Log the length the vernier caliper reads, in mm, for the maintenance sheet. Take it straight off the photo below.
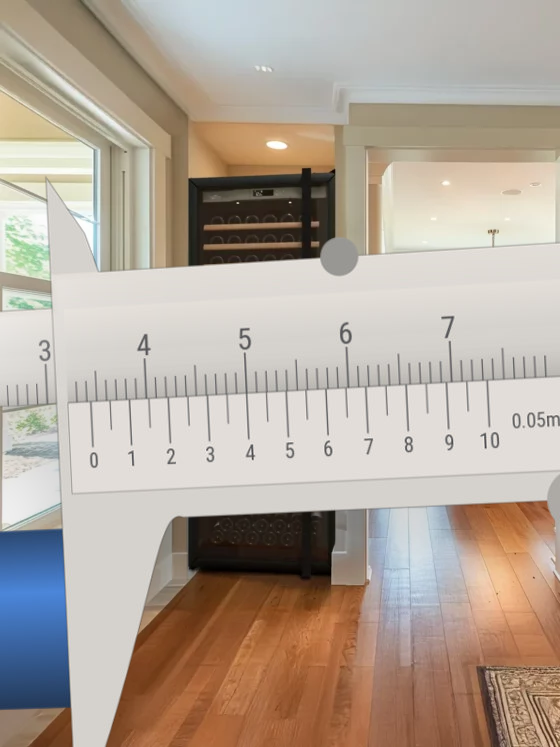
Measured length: 34.4 mm
